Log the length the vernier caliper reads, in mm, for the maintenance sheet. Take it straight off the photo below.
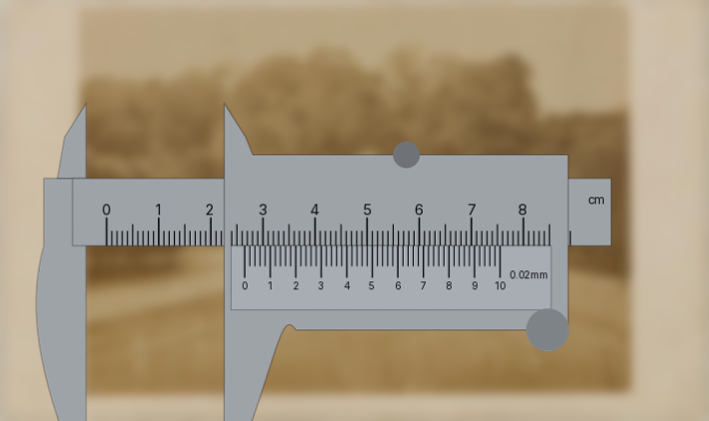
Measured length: 26.5 mm
